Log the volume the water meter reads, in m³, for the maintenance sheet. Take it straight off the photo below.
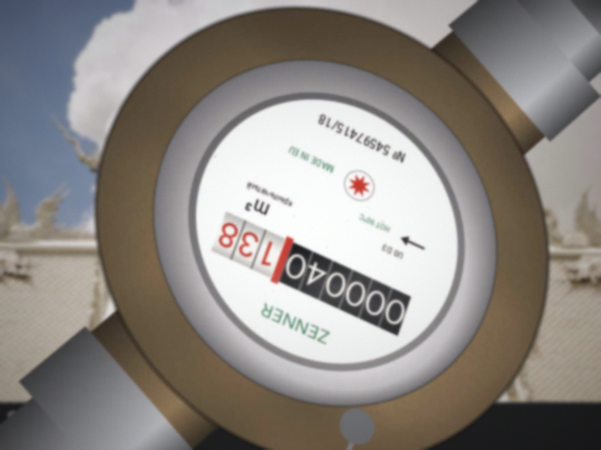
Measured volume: 40.138 m³
